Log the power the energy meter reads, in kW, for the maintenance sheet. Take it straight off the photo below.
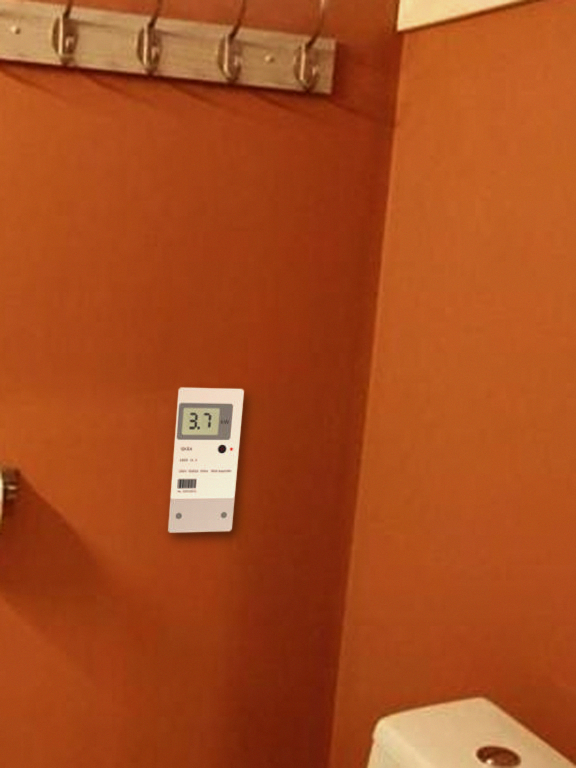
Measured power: 3.7 kW
